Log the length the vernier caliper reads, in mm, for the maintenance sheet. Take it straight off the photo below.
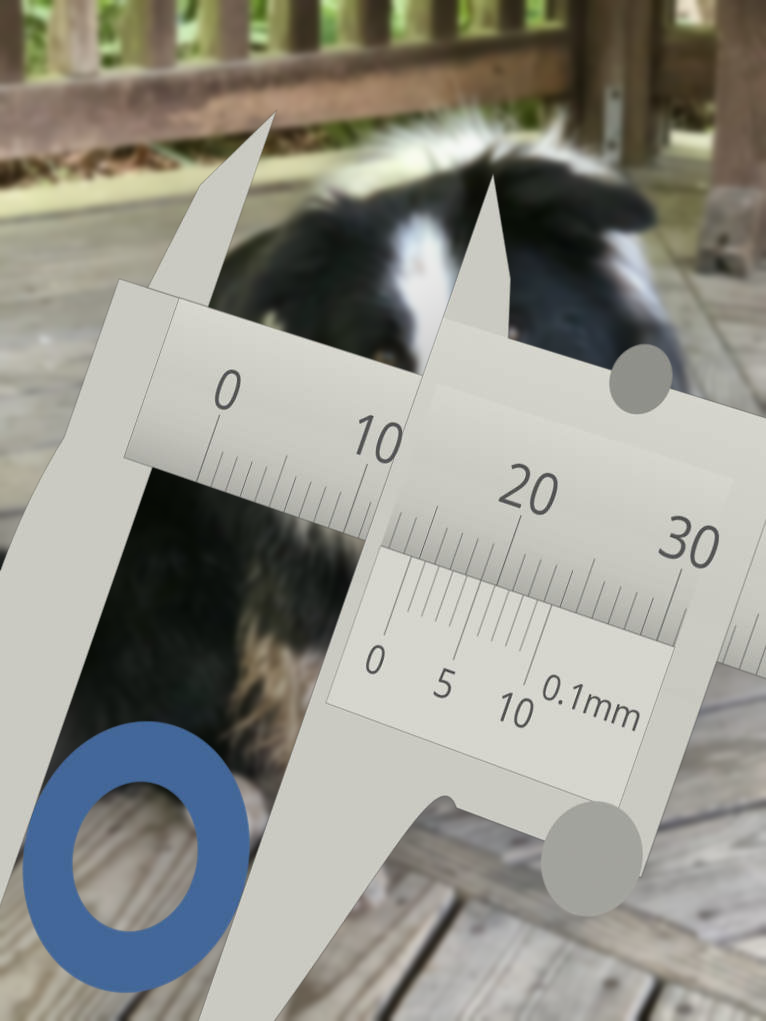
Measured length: 14.5 mm
